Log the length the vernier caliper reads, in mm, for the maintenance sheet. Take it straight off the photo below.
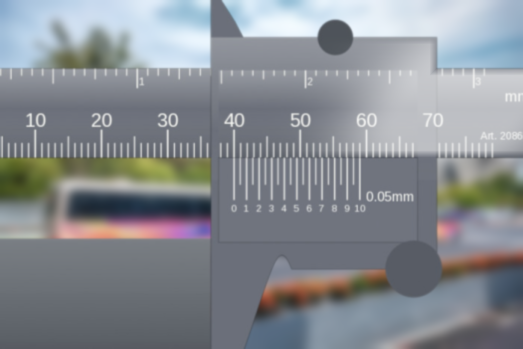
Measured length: 40.0 mm
